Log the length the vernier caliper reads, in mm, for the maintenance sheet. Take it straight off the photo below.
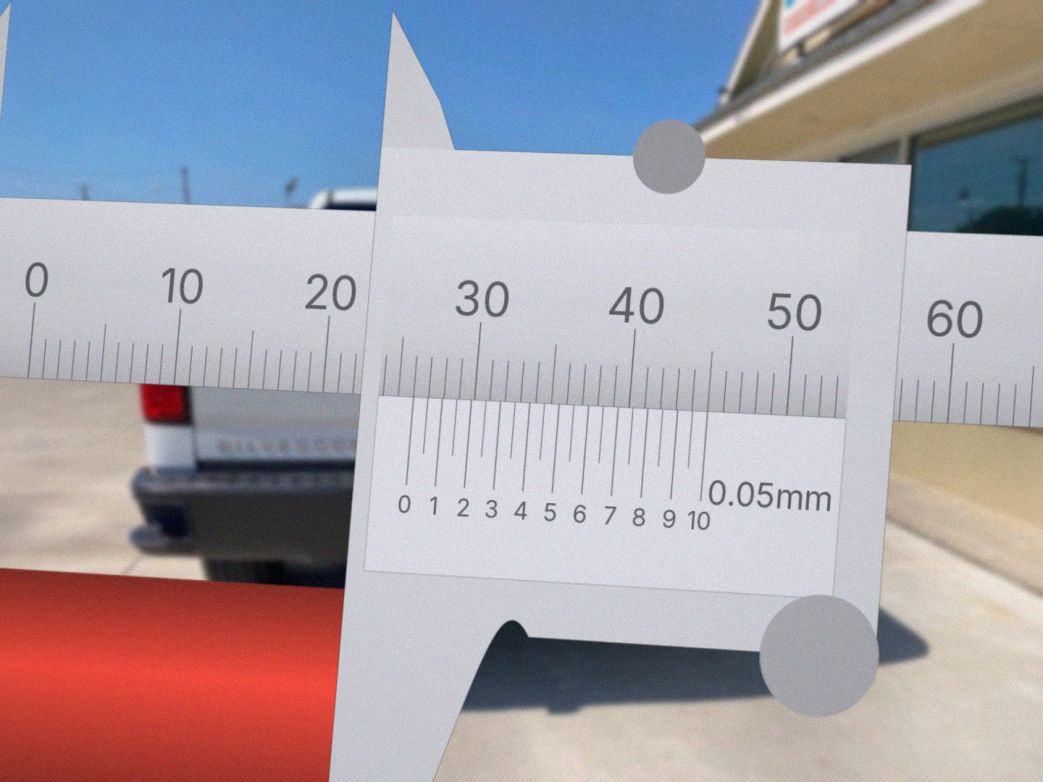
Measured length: 26.0 mm
